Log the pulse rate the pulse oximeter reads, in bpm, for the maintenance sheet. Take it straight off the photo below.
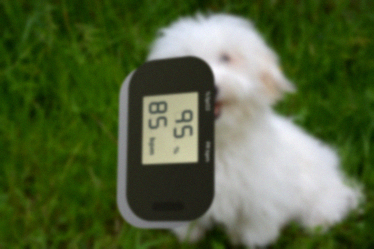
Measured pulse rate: 85 bpm
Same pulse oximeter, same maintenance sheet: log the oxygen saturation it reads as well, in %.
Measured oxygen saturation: 95 %
